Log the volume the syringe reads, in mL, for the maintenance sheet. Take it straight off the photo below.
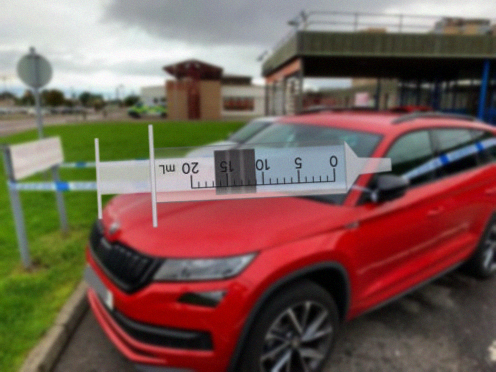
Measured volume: 11 mL
